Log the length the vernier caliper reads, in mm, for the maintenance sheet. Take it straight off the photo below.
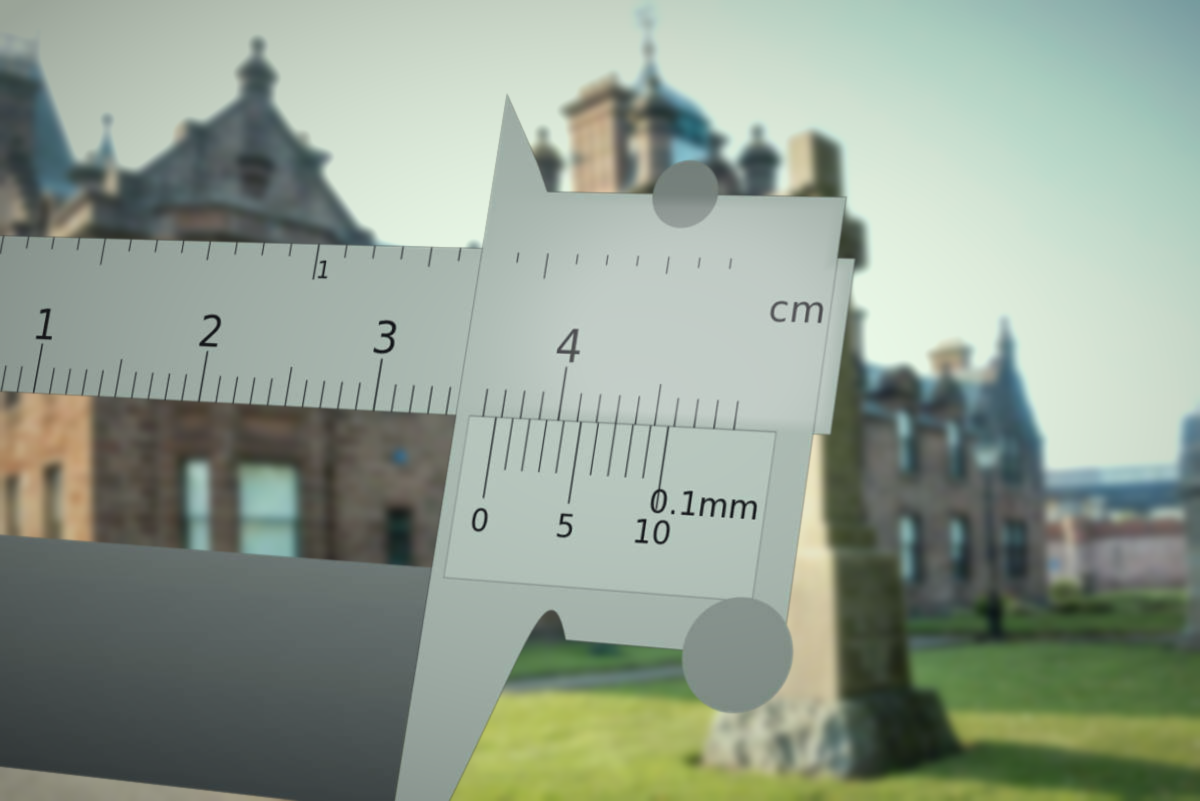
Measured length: 36.7 mm
